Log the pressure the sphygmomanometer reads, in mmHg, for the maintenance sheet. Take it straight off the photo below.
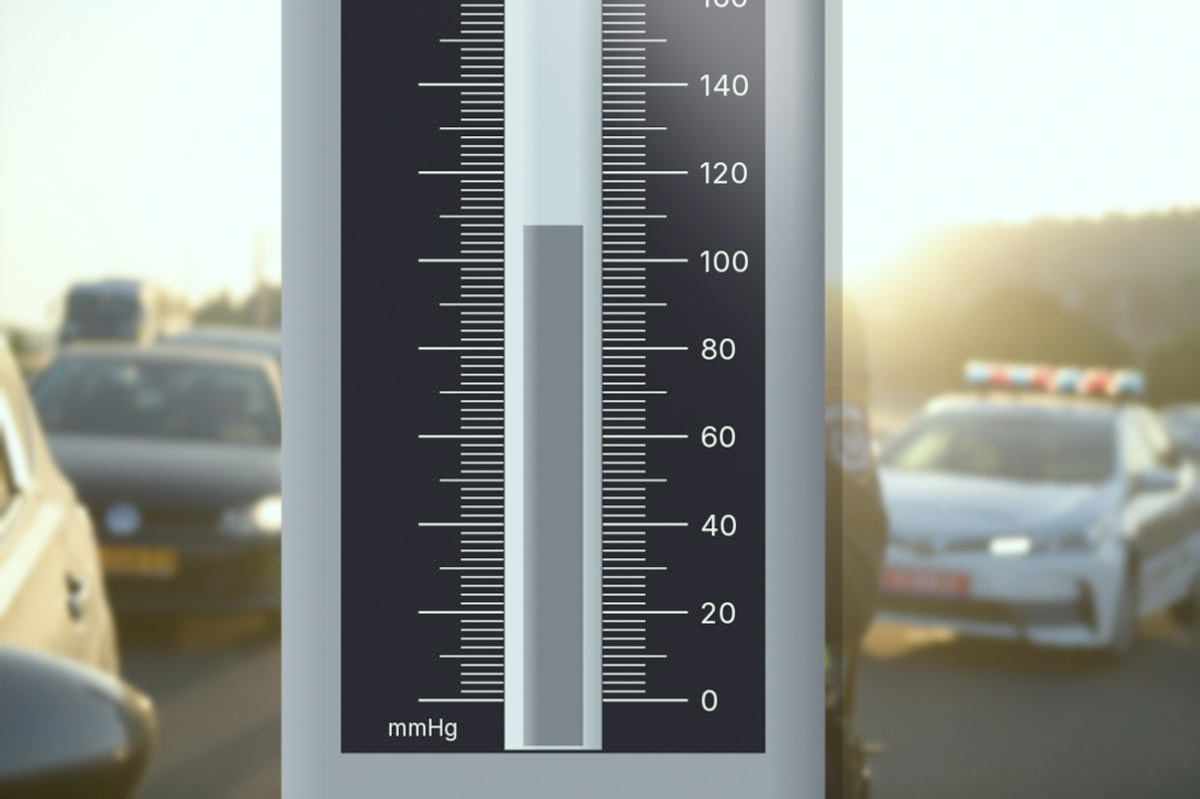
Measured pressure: 108 mmHg
